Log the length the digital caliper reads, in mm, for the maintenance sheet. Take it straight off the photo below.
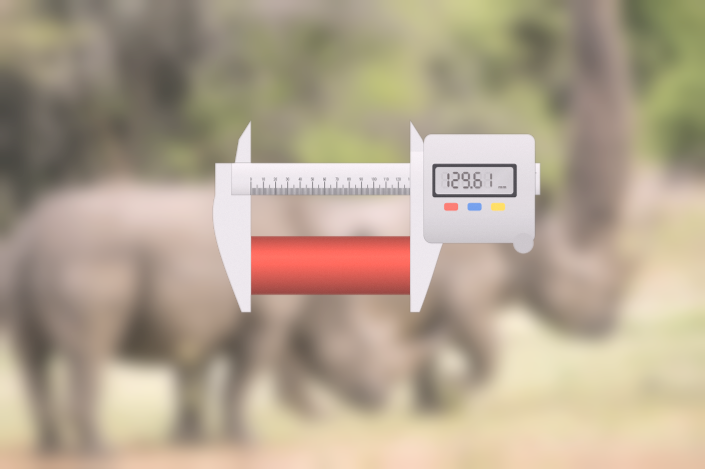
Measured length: 129.61 mm
